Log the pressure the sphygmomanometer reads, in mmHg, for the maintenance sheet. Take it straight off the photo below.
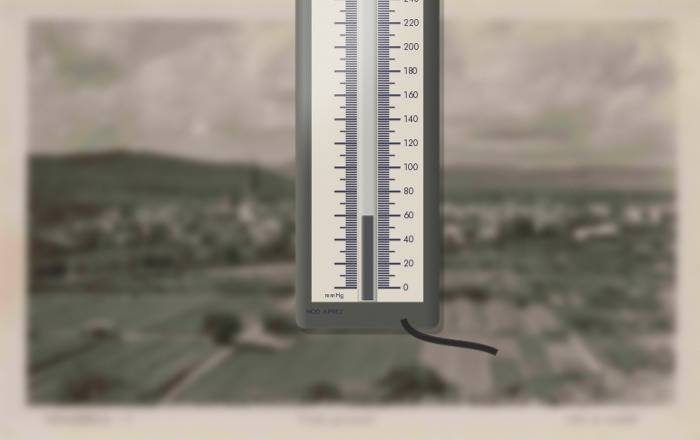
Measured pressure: 60 mmHg
